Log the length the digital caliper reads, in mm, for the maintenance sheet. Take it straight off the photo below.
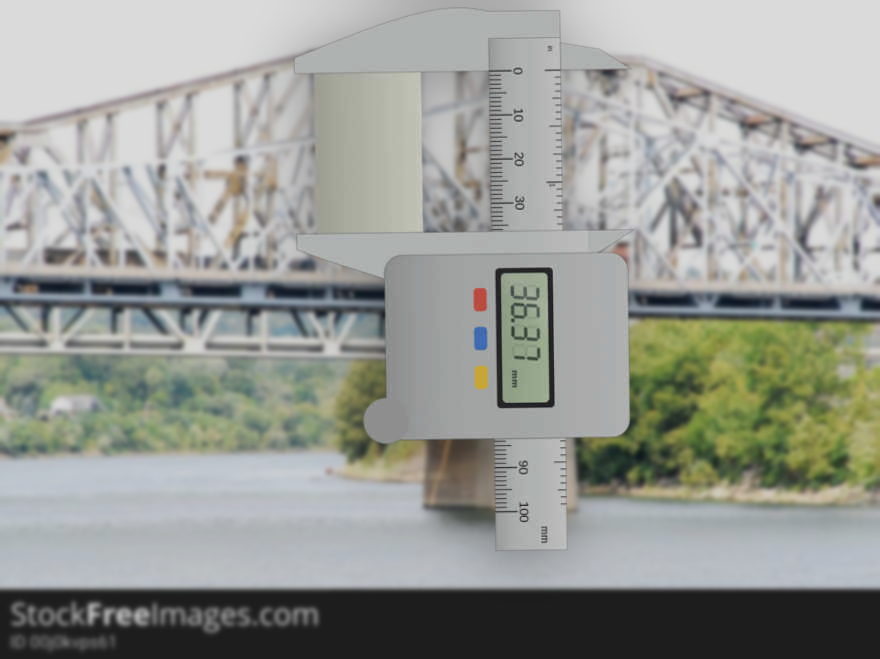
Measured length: 36.37 mm
